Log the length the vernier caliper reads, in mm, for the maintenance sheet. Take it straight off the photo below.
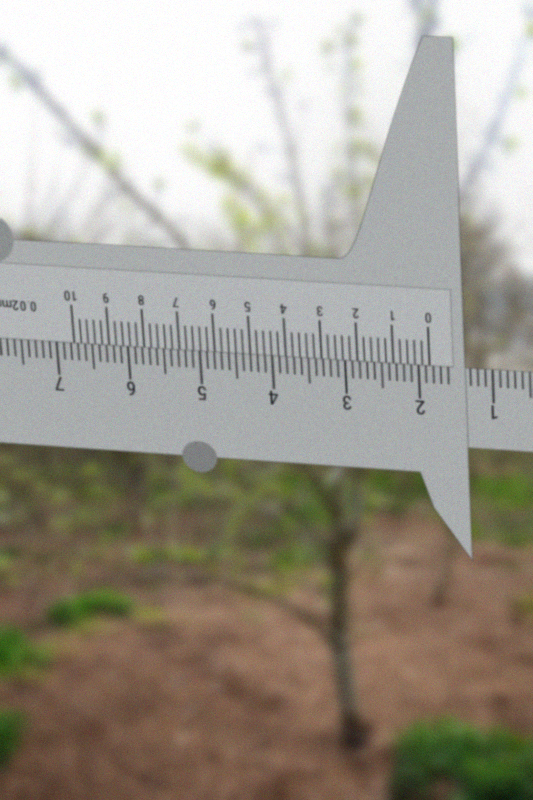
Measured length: 18.5 mm
